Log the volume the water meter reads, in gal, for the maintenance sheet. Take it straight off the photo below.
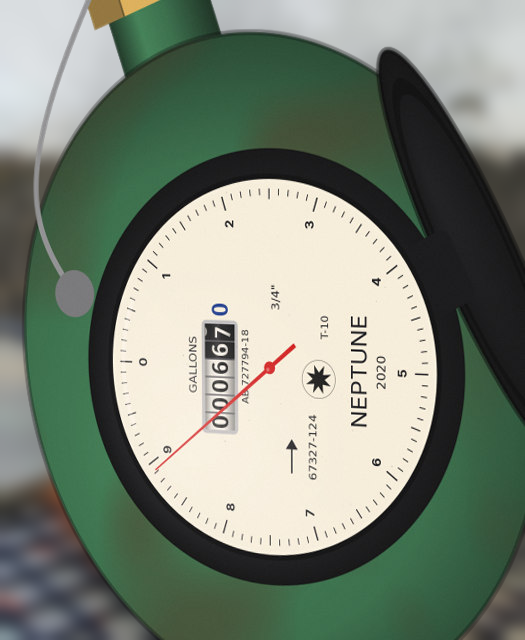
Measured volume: 6668.9 gal
